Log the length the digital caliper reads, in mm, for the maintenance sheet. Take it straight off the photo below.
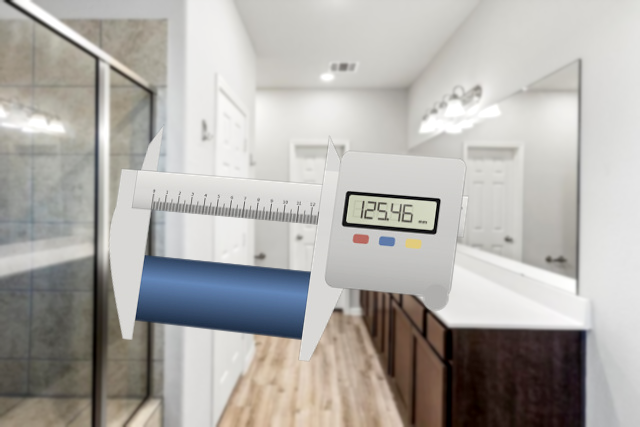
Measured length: 125.46 mm
